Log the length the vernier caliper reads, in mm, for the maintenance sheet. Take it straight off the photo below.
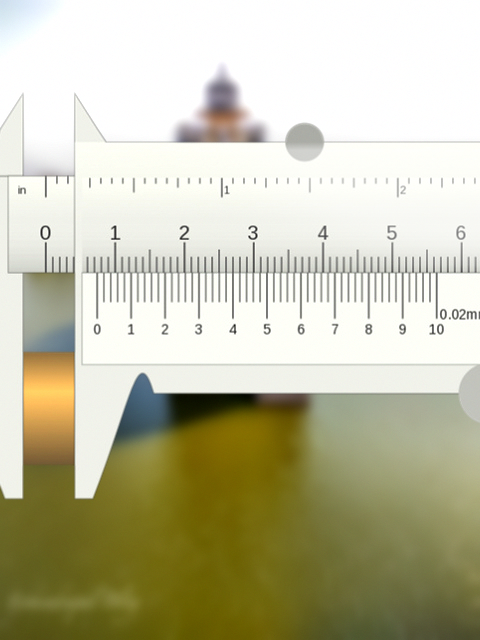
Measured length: 7.4 mm
